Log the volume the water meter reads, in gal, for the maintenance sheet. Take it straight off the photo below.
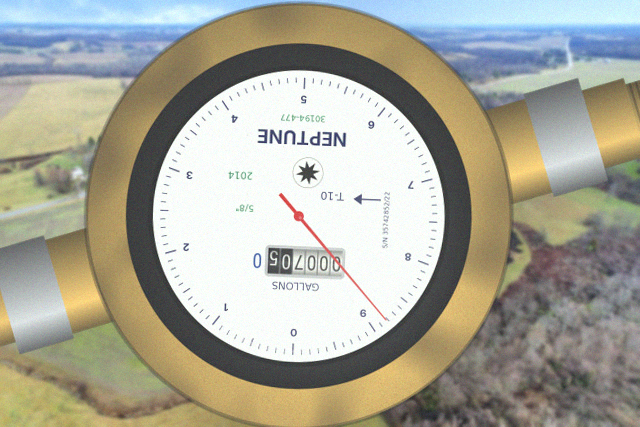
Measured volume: 7048.8 gal
